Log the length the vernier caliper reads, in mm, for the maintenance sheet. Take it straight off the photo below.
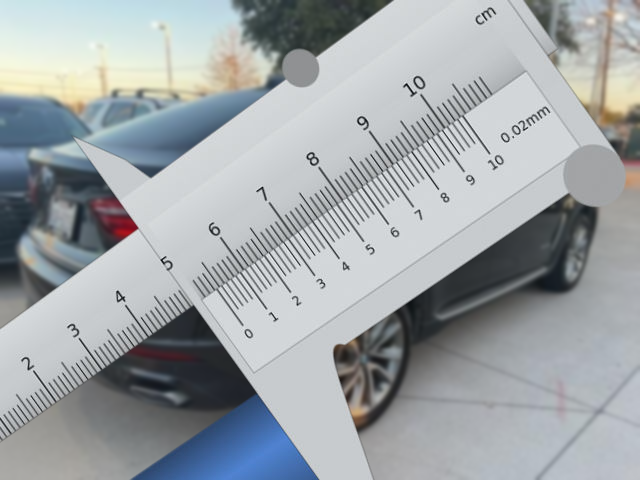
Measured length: 54.4 mm
